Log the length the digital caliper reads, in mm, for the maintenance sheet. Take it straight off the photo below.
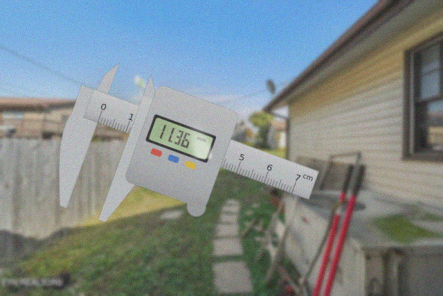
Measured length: 11.36 mm
